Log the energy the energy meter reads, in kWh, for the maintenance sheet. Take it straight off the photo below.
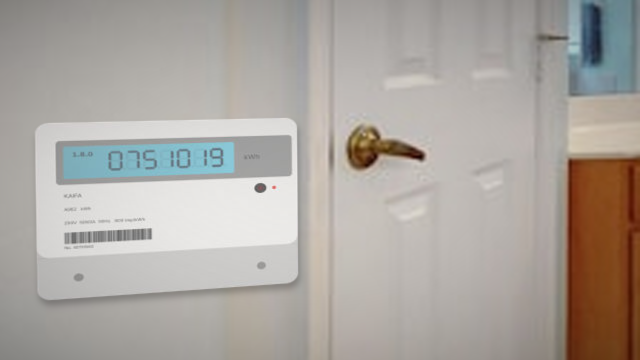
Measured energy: 751019 kWh
